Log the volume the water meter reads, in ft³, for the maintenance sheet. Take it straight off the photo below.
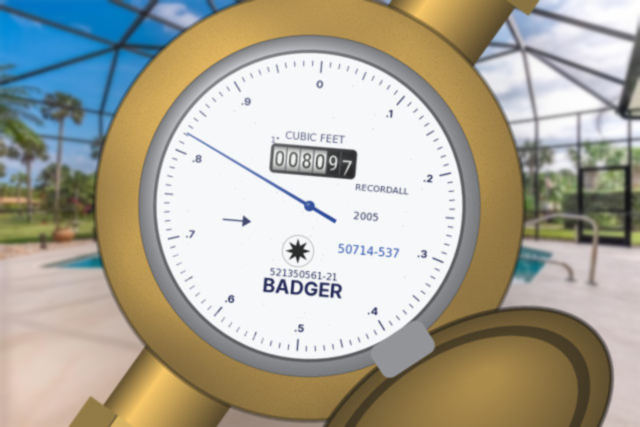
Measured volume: 8096.82 ft³
